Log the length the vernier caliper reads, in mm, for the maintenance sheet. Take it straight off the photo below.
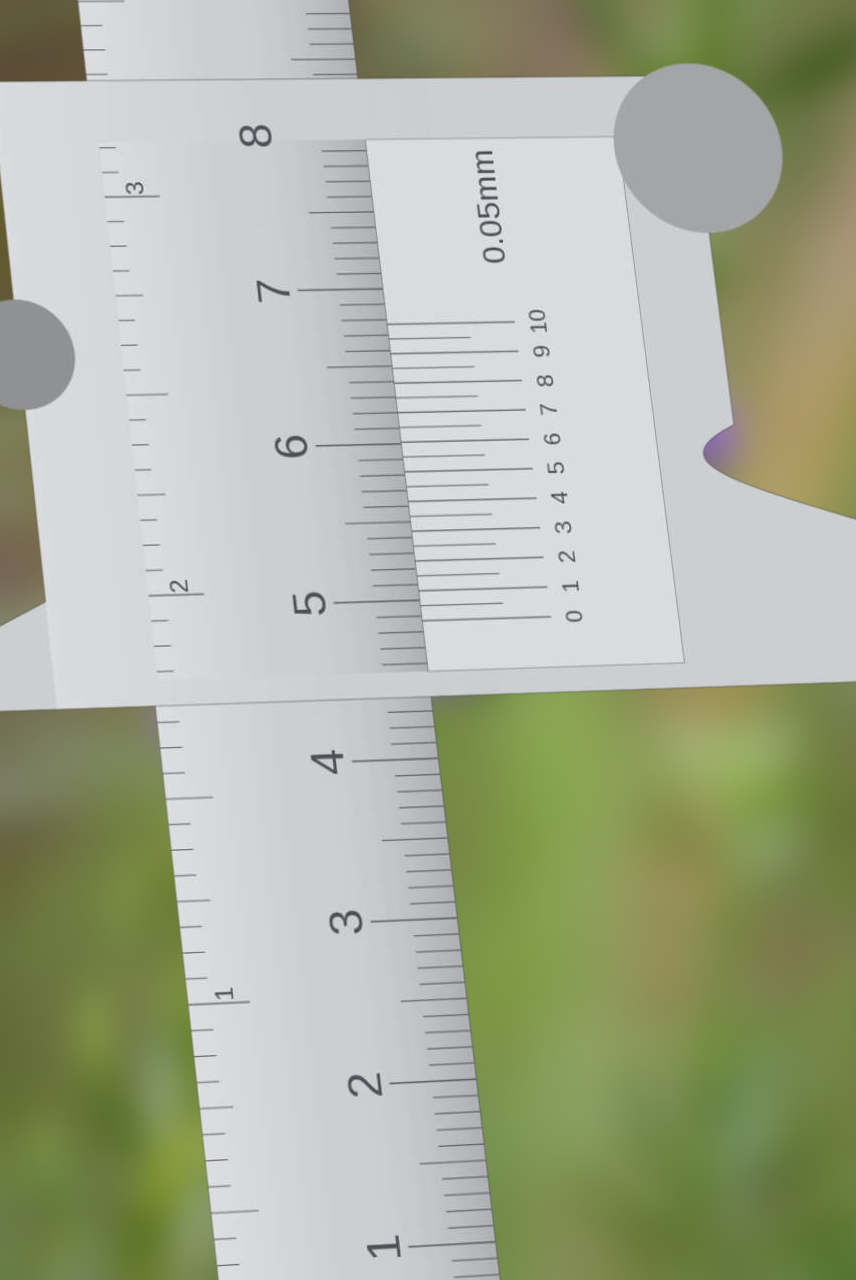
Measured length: 48.7 mm
